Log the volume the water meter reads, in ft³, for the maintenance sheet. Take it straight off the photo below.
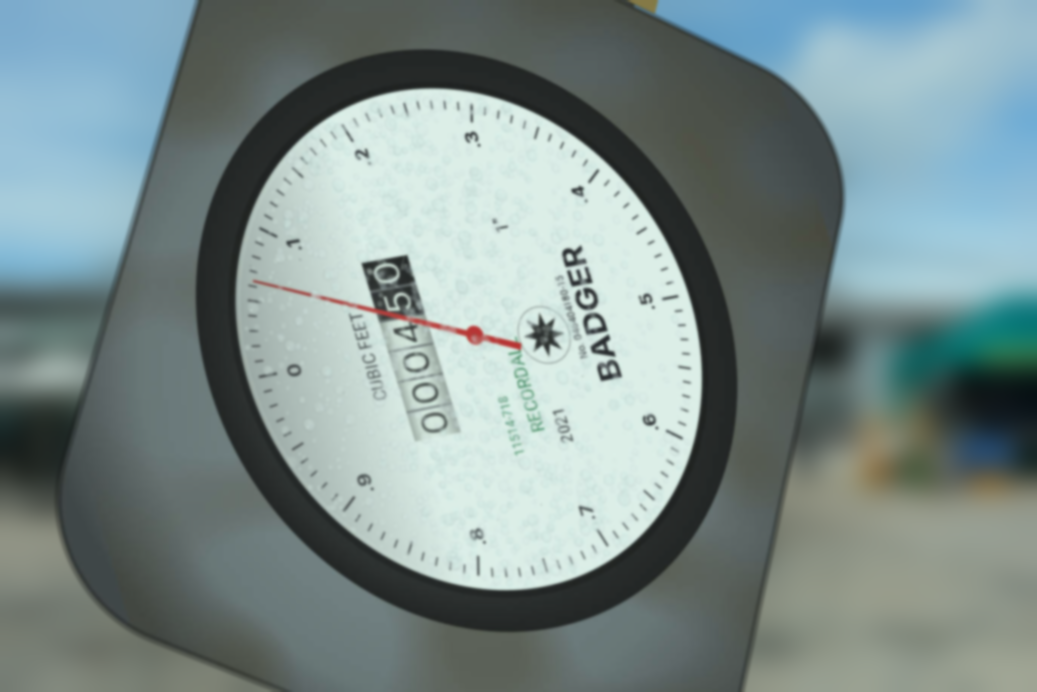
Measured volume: 450.06 ft³
